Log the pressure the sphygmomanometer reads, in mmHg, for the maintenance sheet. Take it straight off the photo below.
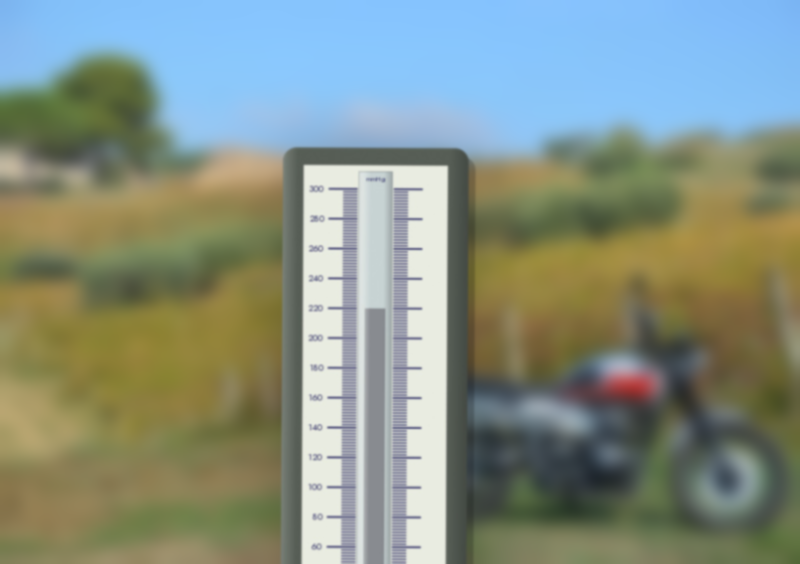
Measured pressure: 220 mmHg
